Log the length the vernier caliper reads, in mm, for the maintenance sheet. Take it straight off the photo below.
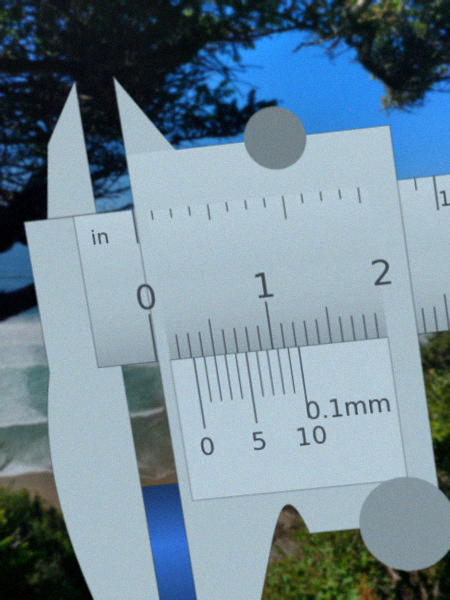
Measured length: 3.2 mm
